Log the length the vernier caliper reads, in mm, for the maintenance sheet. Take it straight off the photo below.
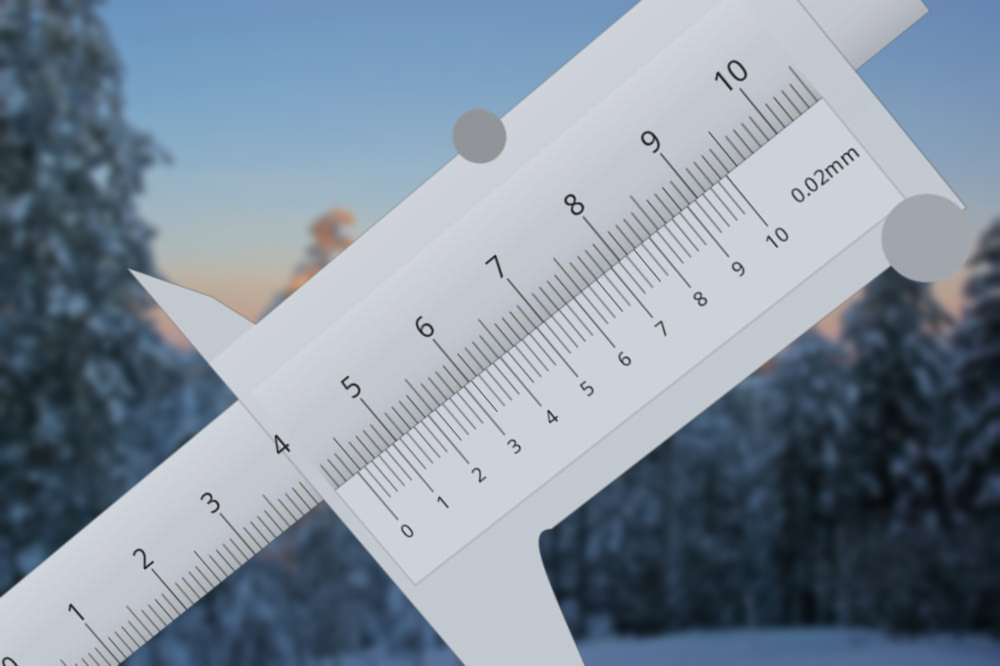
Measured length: 44.6 mm
